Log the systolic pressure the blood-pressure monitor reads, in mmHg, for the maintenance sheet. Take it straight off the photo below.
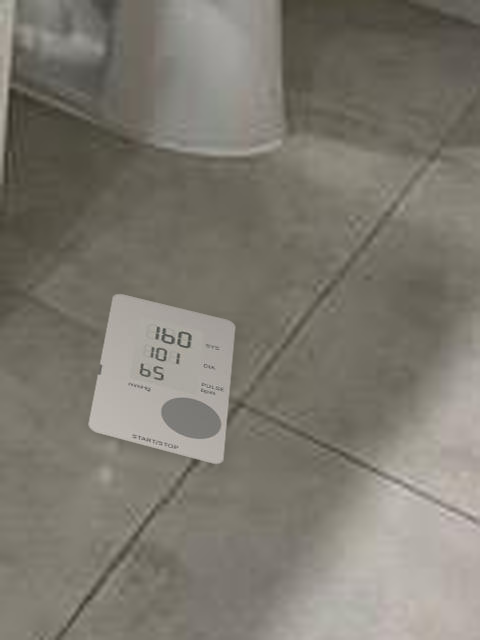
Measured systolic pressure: 160 mmHg
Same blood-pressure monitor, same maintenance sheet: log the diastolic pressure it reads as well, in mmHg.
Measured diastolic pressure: 101 mmHg
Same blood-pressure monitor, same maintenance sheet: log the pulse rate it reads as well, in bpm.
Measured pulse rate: 65 bpm
